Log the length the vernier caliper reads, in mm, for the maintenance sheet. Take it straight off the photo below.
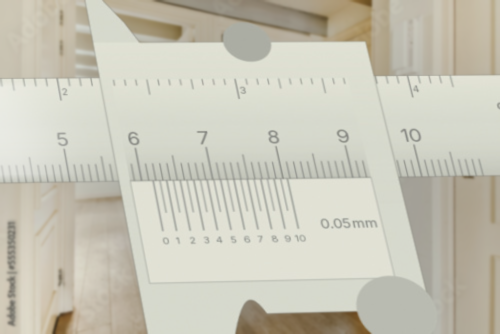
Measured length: 61.6 mm
